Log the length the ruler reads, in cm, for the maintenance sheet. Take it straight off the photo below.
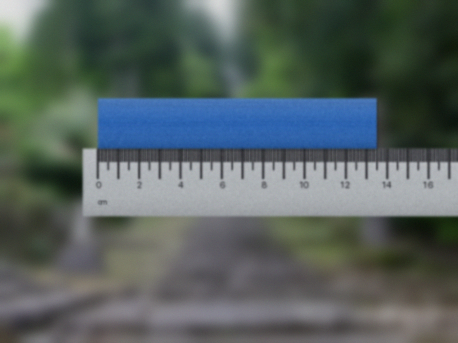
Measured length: 13.5 cm
